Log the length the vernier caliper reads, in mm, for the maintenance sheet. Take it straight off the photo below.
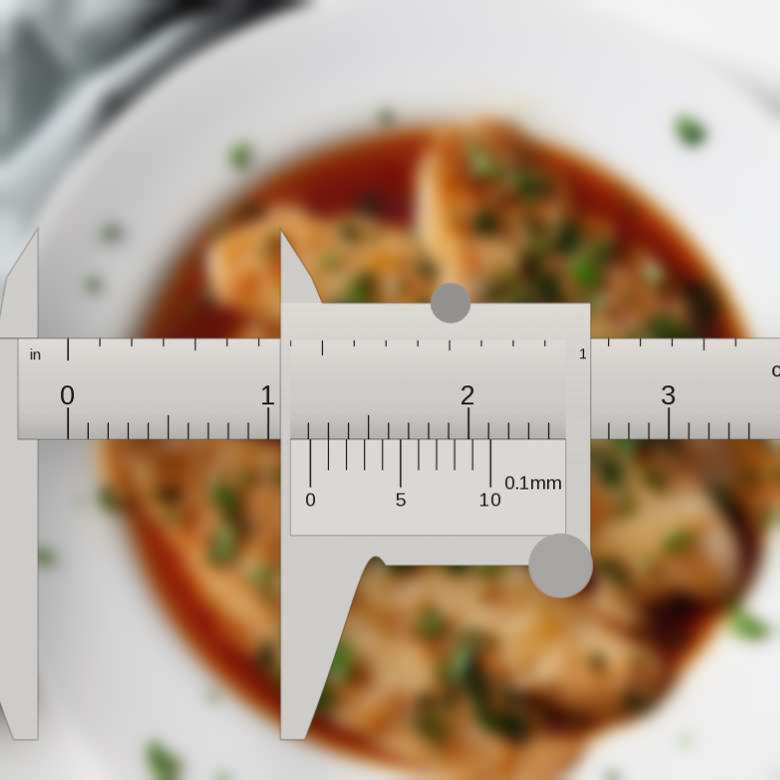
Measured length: 12.1 mm
